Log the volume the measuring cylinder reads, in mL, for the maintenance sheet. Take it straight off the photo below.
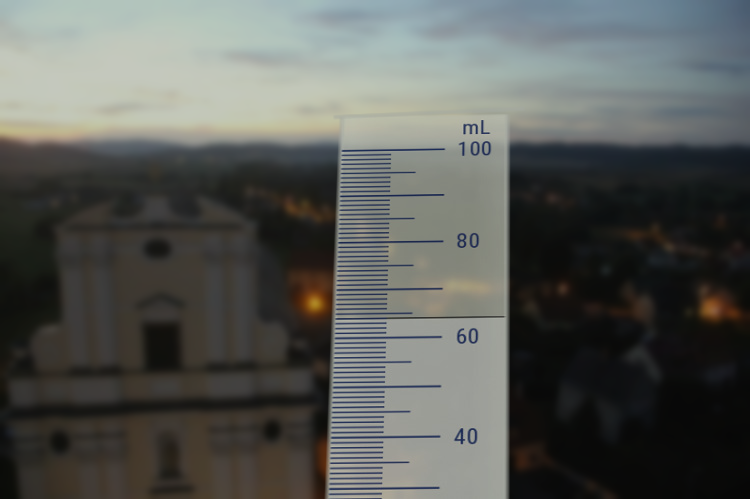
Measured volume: 64 mL
